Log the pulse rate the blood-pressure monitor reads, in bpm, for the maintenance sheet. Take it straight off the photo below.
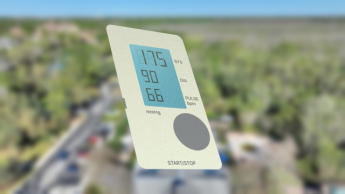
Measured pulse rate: 66 bpm
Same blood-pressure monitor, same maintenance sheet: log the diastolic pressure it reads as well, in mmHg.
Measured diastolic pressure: 90 mmHg
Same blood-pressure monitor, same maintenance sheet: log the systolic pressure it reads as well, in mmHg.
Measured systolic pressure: 175 mmHg
